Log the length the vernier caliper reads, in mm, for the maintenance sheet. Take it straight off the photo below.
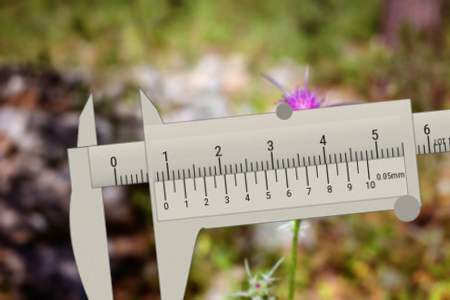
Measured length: 9.0 mm
